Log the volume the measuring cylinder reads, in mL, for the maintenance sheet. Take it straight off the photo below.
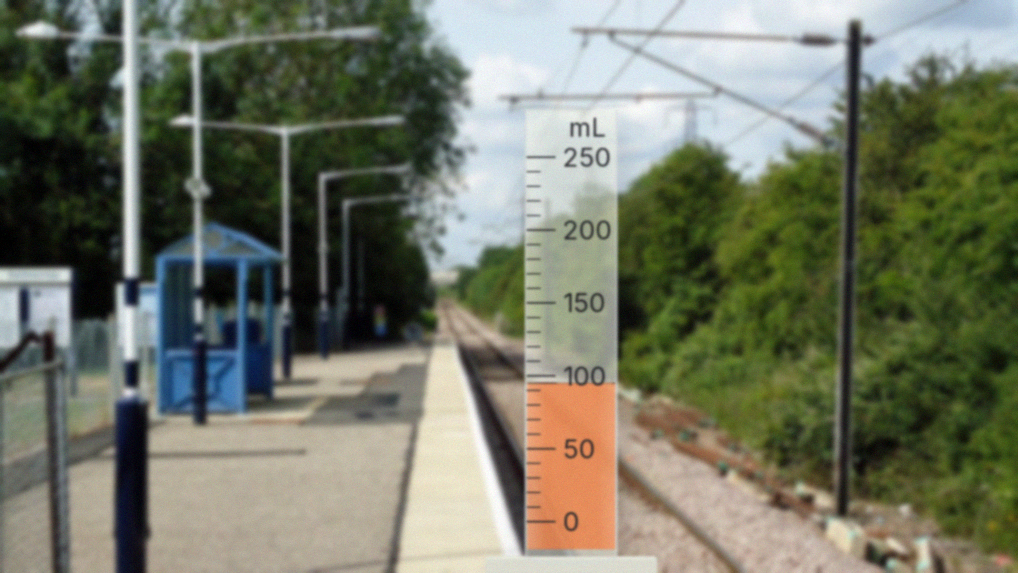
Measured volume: 95 mL
